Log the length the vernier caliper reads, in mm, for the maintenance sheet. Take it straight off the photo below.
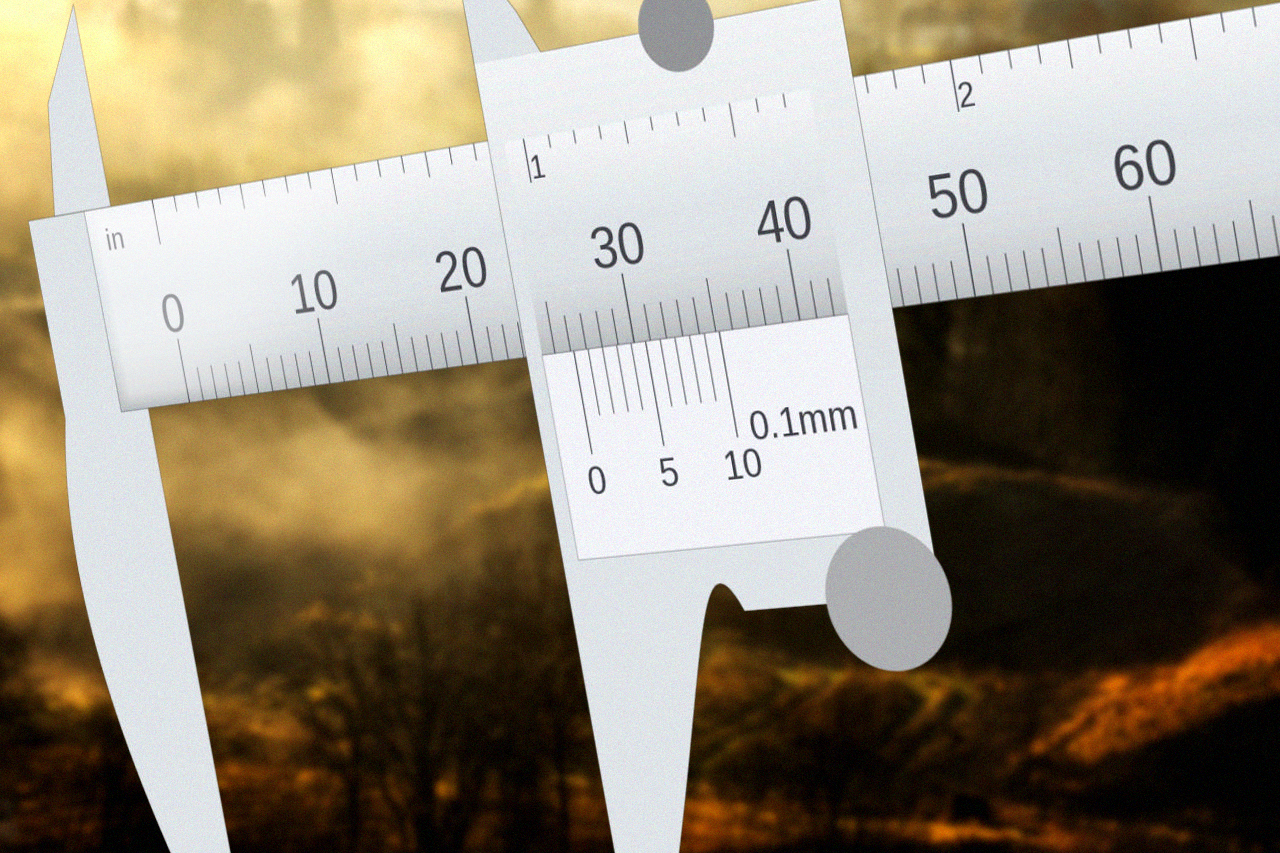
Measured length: 26.2 mm
